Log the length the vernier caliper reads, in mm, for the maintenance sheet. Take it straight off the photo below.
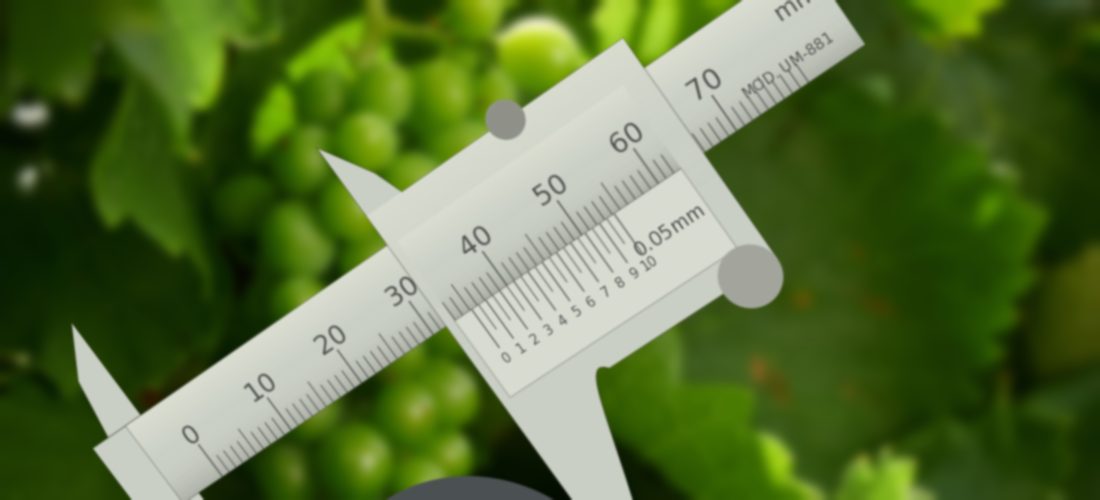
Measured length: 35.2 mm
